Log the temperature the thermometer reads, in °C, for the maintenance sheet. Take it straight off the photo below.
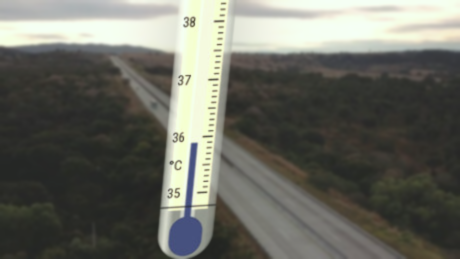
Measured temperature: 35.9 °C
